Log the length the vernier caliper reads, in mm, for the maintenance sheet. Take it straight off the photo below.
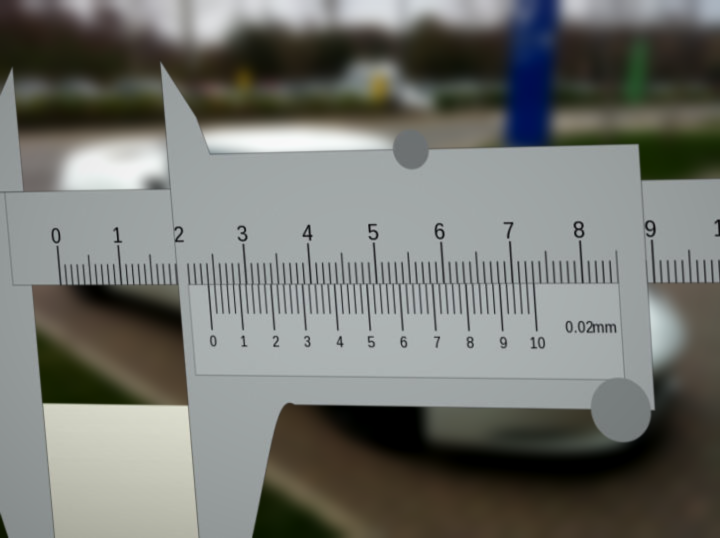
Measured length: 24.0 mm
